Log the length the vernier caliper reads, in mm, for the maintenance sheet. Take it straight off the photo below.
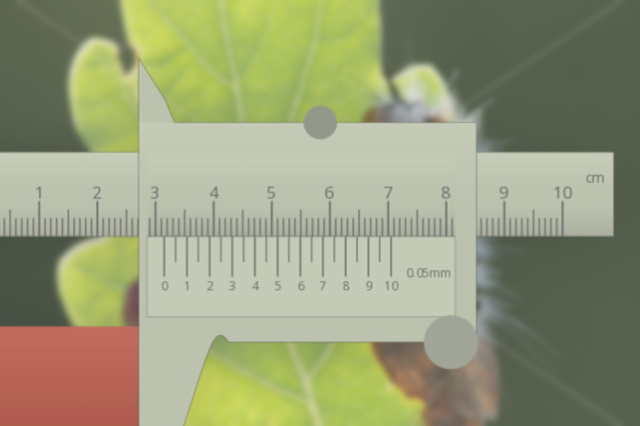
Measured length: 31.5 mm
